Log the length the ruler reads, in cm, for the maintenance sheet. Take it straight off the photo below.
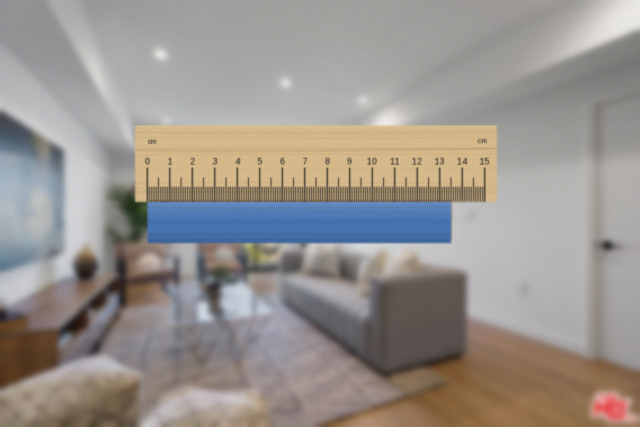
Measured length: 13.5 cm
